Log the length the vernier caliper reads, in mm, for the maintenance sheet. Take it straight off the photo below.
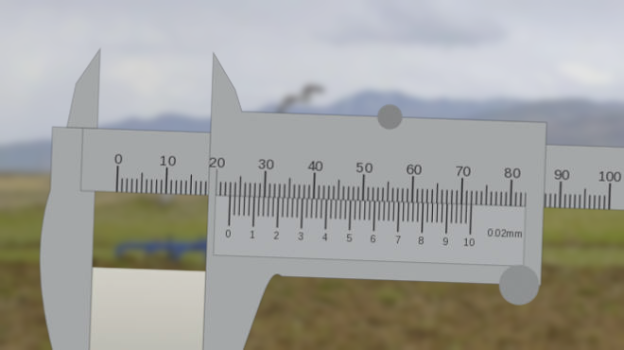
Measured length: 23.0 mm
